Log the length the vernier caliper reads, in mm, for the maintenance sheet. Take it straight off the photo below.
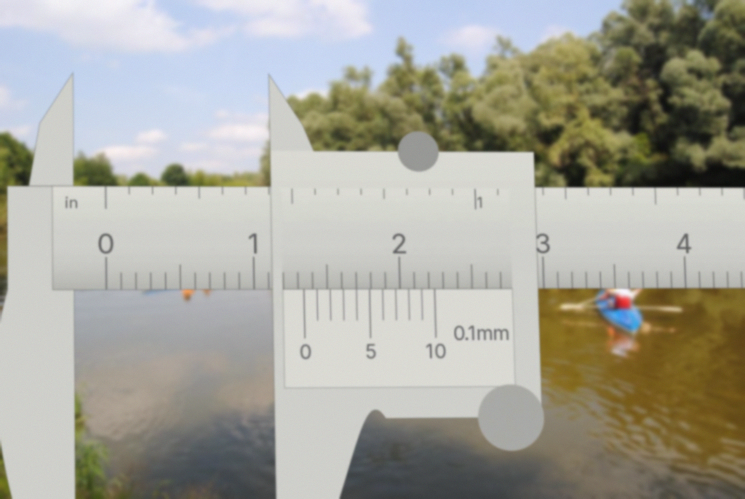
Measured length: 13.4 mm
